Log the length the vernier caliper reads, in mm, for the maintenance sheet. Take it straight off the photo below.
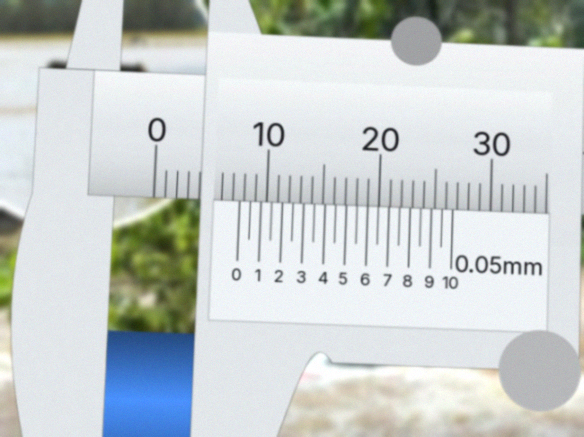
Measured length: 7.6 mm
